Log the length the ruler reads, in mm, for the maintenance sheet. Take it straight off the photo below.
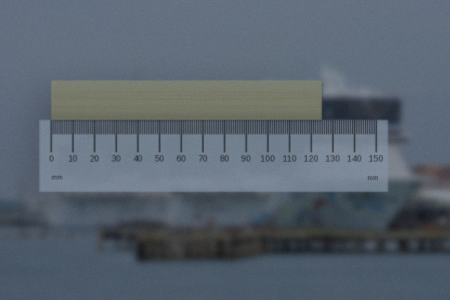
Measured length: 125 mm
